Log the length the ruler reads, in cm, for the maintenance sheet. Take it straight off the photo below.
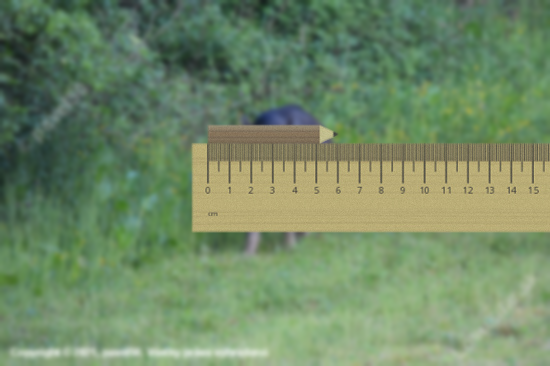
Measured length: 6 cm
